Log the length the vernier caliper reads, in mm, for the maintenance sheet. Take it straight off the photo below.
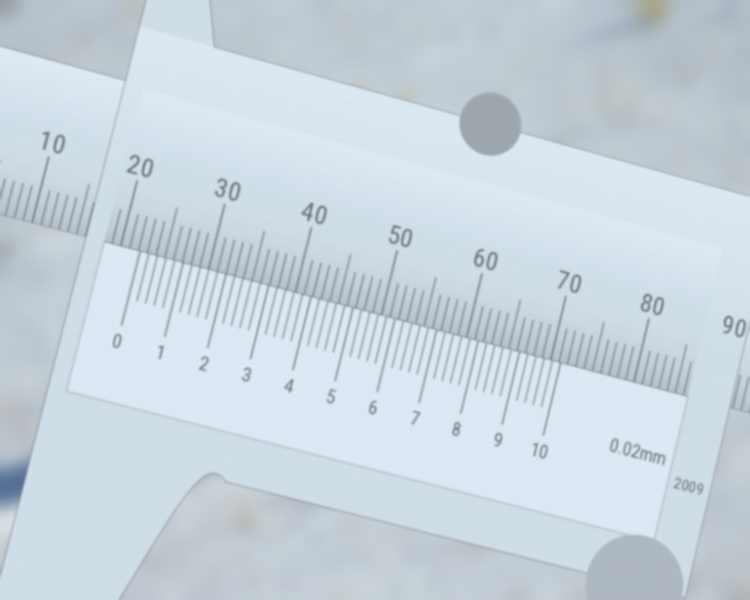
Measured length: 22.2 mm
